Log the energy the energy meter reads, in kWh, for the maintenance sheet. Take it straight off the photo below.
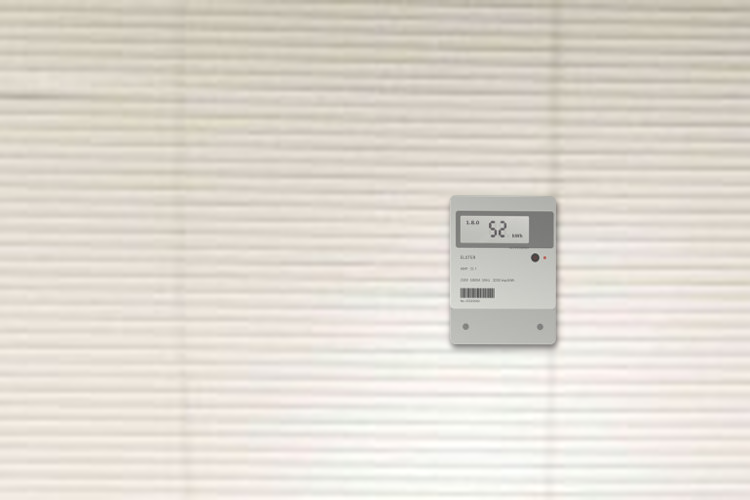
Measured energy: 52 kWh
